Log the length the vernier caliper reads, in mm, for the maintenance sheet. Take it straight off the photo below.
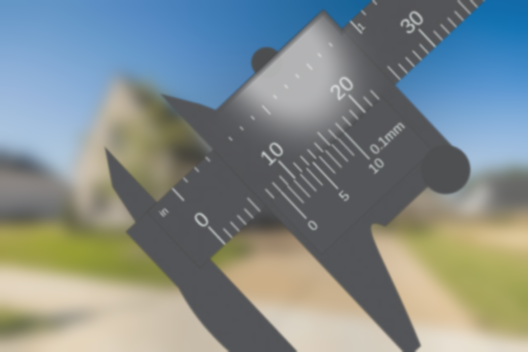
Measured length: 8.0 mm
